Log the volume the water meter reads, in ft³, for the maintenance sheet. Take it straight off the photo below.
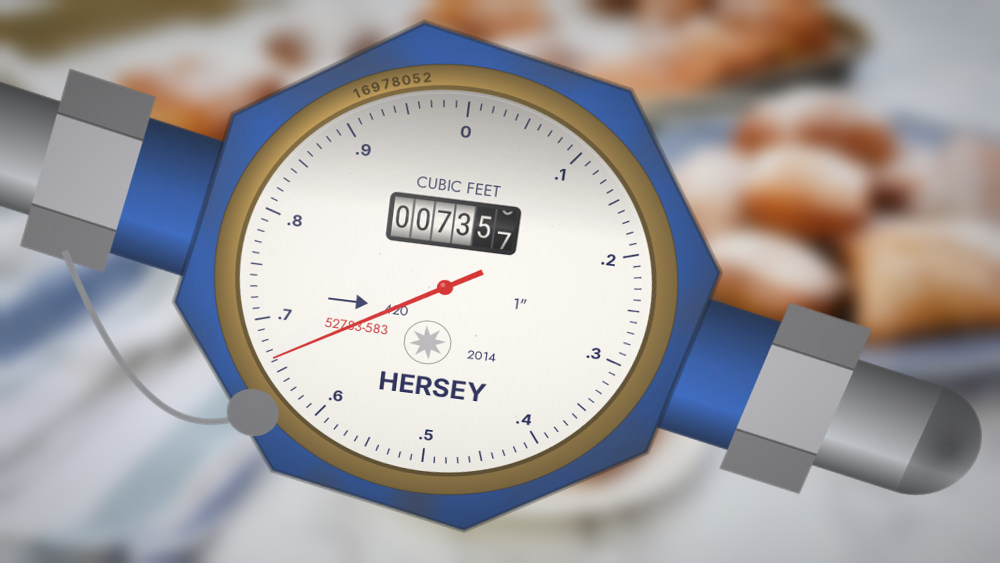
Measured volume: 7356.66 ft³
